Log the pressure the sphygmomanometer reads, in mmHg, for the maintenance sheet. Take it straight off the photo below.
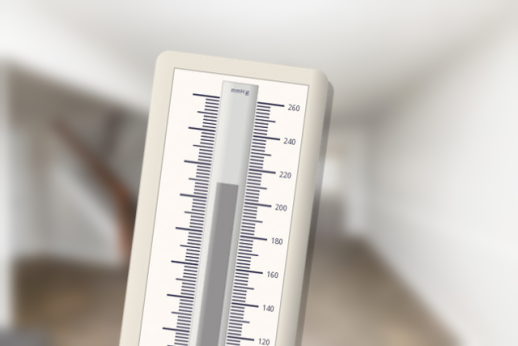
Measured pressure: 210 mmHg
